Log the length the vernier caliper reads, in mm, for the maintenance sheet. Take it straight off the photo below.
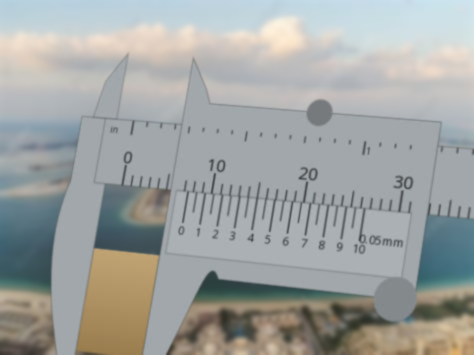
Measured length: 7.4 mm
